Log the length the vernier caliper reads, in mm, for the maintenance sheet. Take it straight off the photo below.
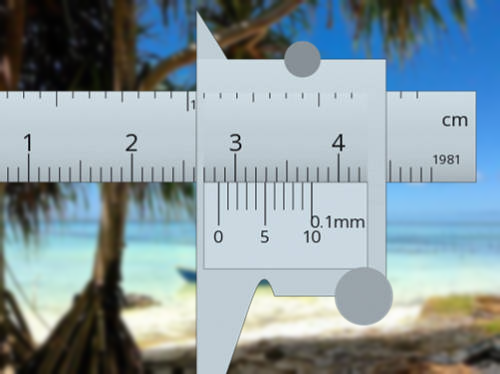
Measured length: 28.4 mm
